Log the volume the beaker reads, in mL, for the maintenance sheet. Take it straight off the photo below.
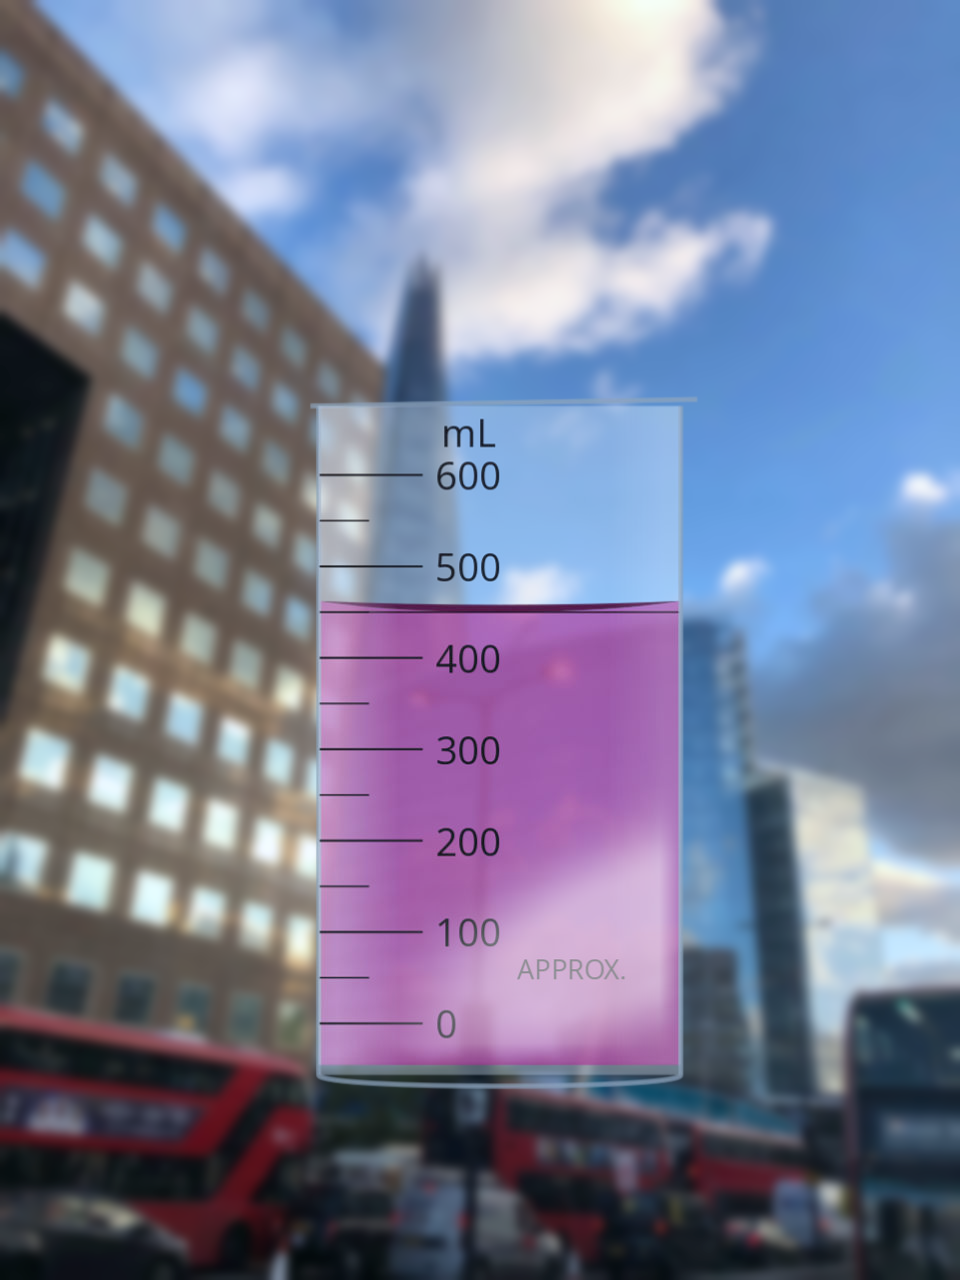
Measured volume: 450 mL
